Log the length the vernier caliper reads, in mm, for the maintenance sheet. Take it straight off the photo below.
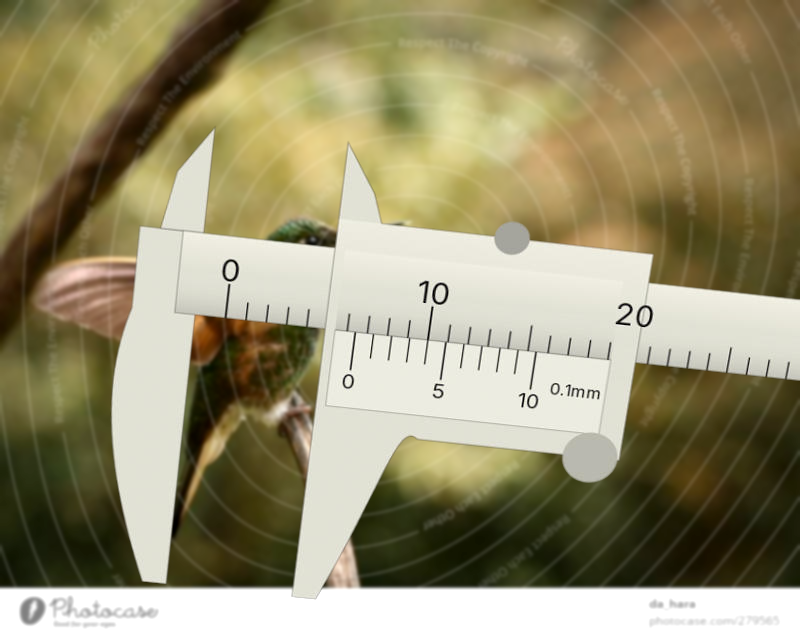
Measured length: 6.4 mm
